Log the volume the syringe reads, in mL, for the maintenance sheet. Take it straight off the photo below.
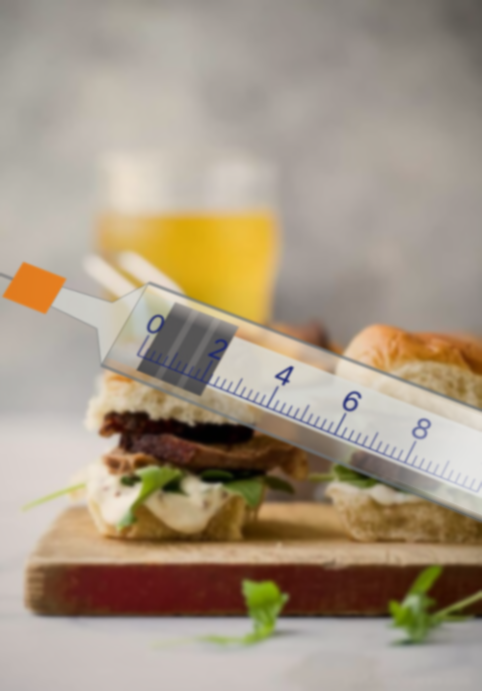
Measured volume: 0.2 mL
